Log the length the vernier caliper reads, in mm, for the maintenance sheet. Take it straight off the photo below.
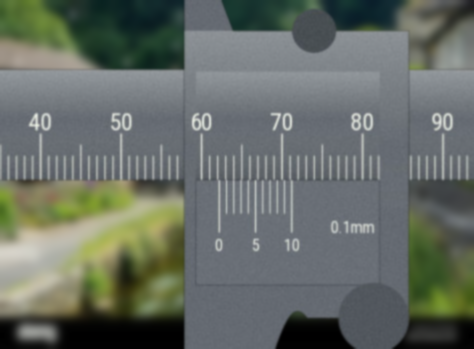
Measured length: 62.2 mm
